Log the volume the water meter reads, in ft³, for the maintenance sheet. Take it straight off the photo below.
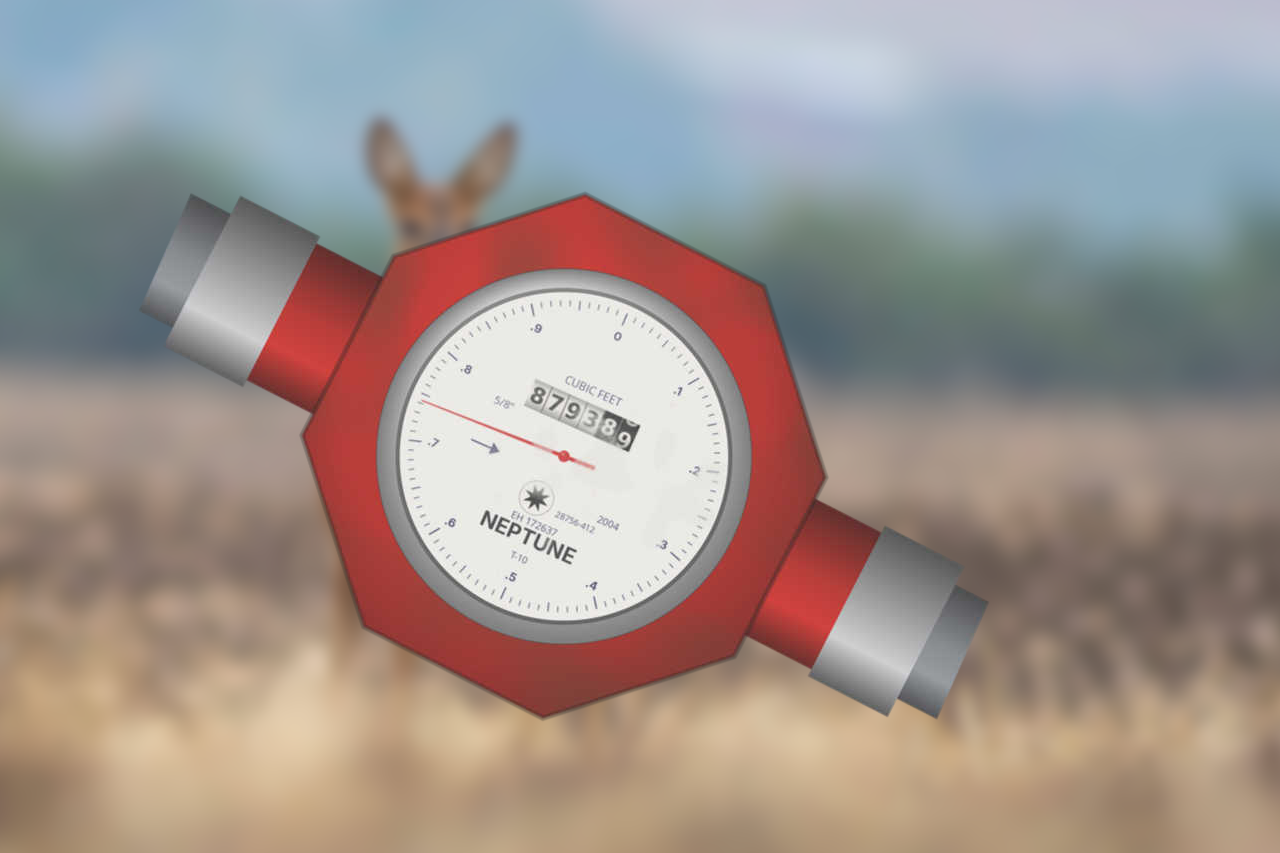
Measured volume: 879388.74 ft³
